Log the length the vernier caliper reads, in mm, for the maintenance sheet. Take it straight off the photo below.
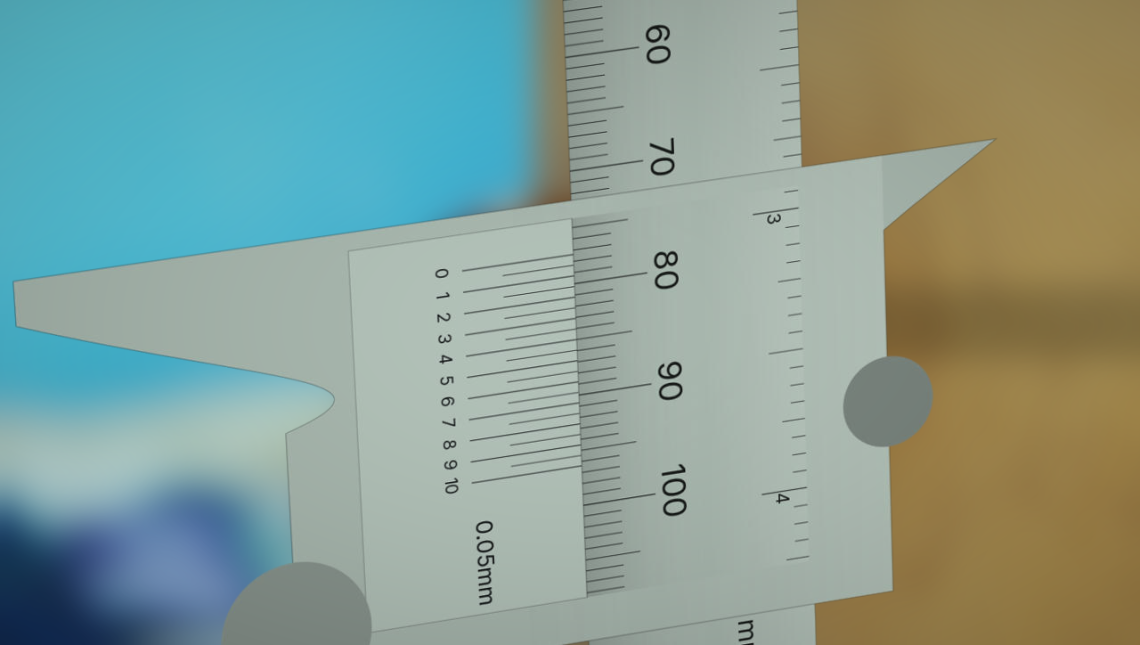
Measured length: 77.4 mm
